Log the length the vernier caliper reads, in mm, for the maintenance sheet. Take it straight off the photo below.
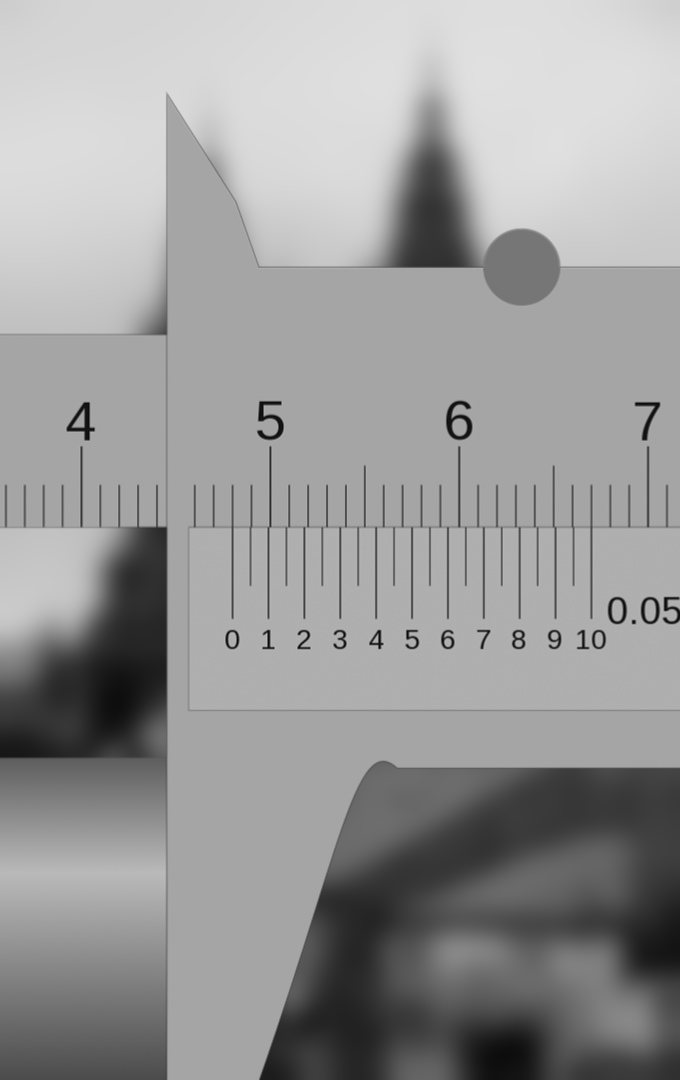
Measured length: 48.0 mm
